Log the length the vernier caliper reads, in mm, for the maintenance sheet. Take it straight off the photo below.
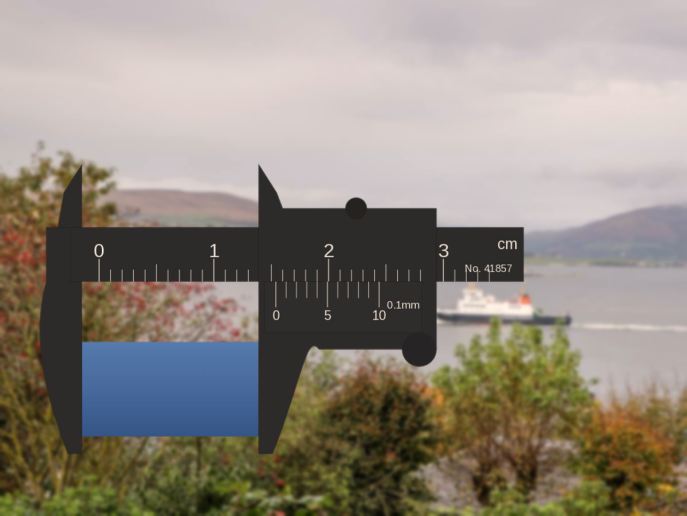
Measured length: 15.4 mm
